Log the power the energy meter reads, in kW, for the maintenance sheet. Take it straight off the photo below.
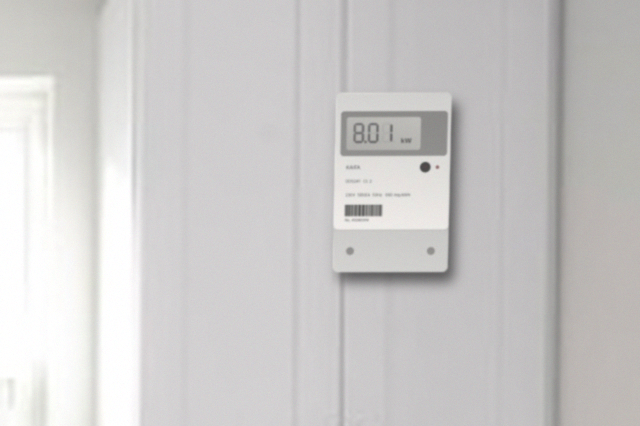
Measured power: 8.01 kW
